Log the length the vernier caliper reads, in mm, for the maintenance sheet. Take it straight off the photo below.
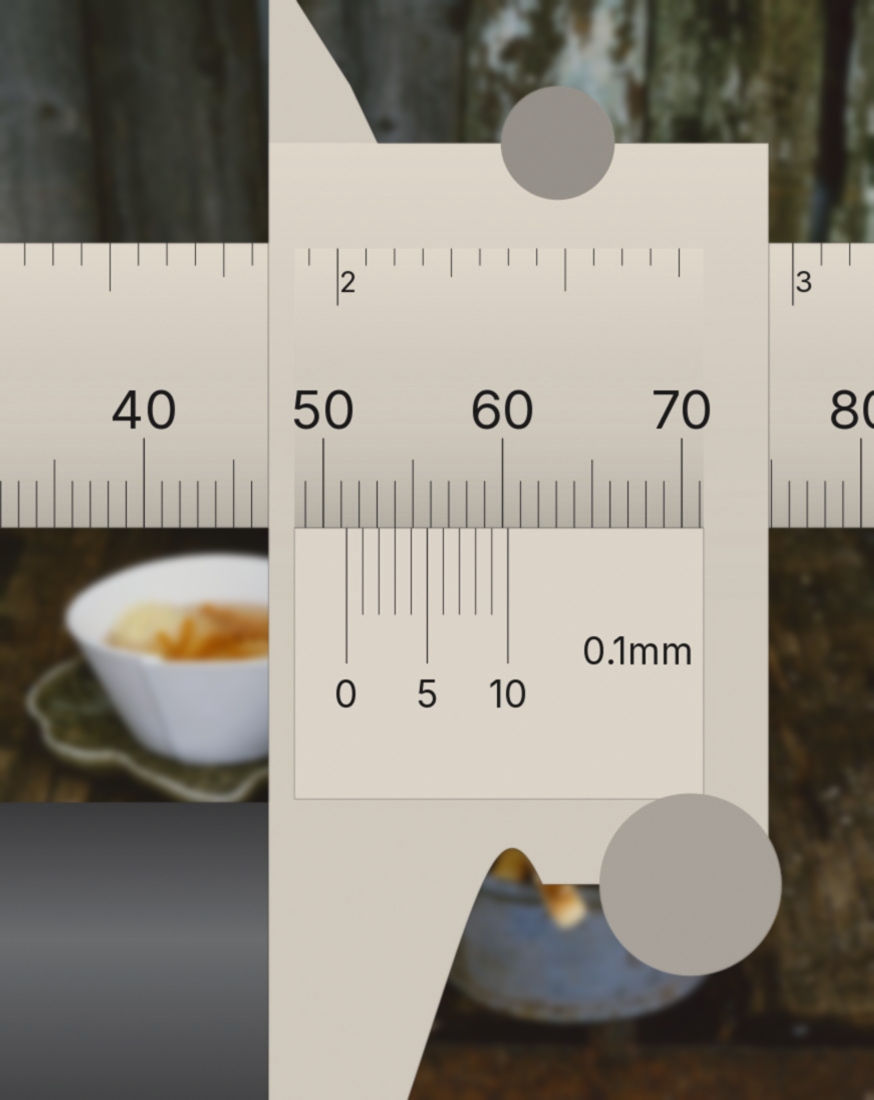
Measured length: 51.3 mm
